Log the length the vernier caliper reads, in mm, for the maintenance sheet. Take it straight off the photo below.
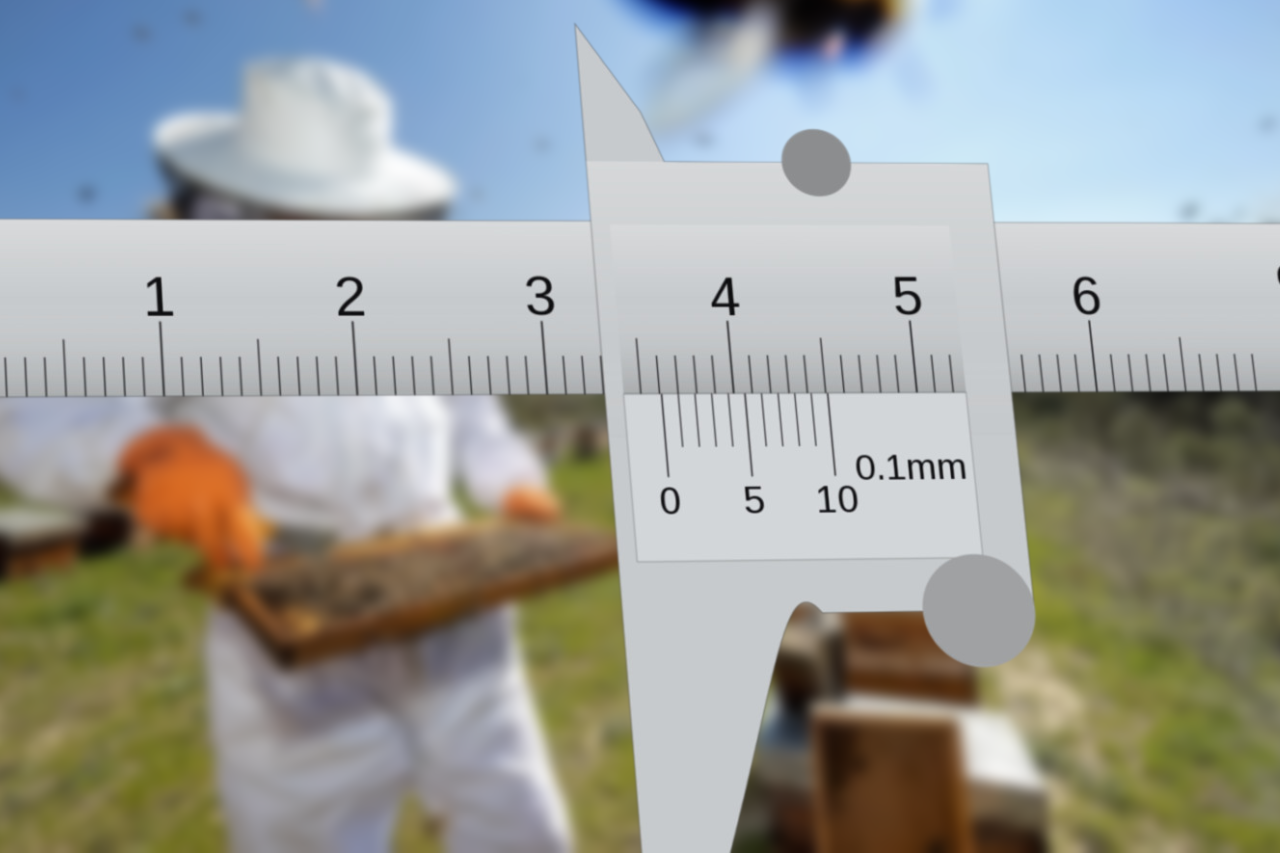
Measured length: 36.1 mm
